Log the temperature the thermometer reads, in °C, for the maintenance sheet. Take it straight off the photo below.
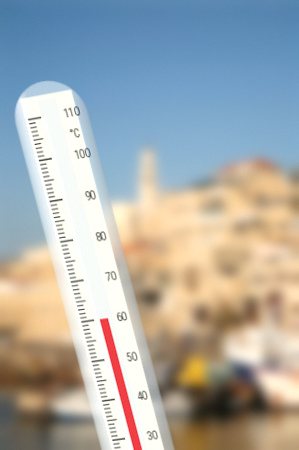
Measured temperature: 60 °C
